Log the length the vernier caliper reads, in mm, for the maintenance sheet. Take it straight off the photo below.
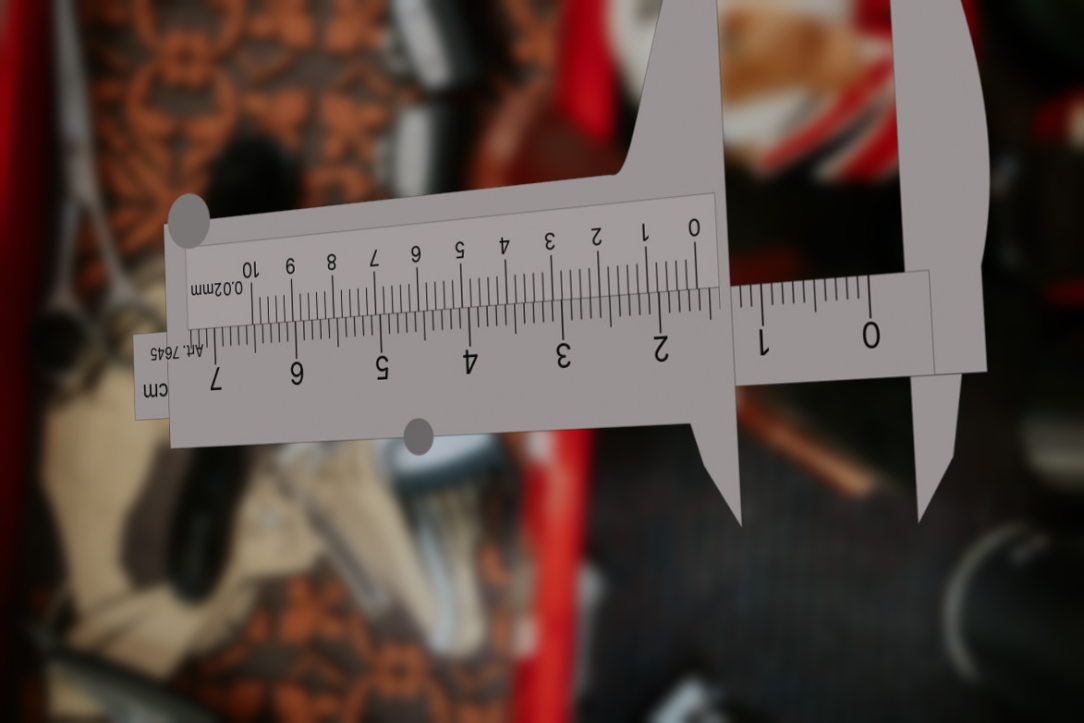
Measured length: 16.2 mm
